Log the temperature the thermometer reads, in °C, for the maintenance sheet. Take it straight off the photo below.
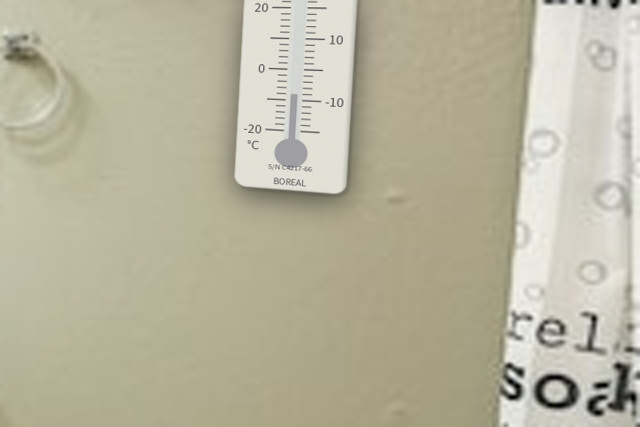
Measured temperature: -8 °C
